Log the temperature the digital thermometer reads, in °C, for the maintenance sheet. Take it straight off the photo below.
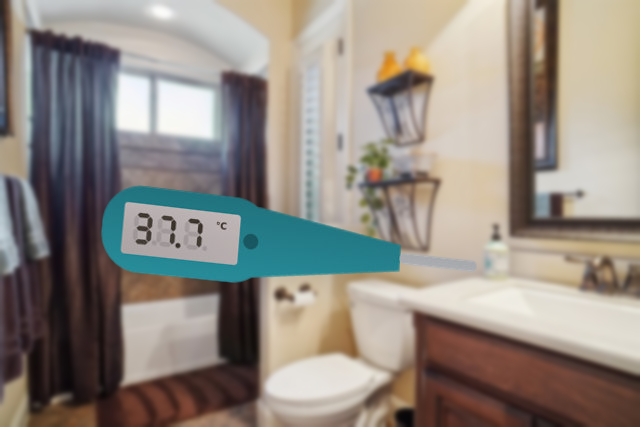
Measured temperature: 37.7 °C
